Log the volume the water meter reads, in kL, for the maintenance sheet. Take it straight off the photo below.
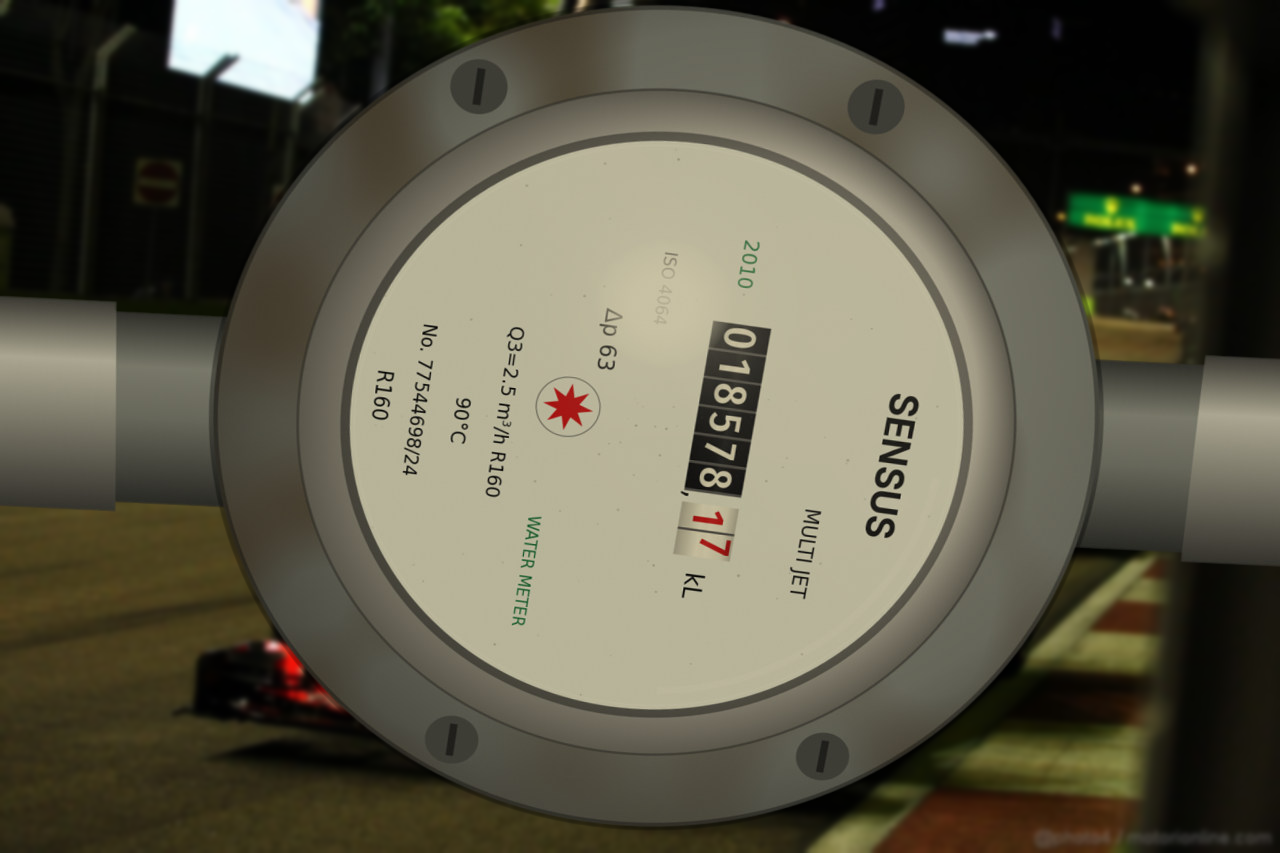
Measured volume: 18578.17 kL
